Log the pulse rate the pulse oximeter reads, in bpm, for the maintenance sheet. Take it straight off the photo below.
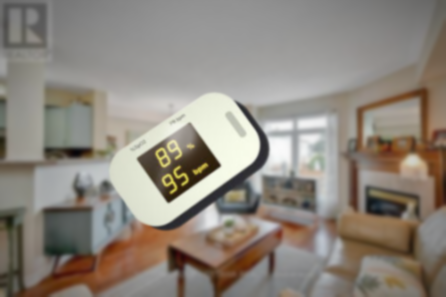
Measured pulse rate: 95 bpm
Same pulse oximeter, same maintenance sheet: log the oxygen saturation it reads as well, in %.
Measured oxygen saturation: 89 %
